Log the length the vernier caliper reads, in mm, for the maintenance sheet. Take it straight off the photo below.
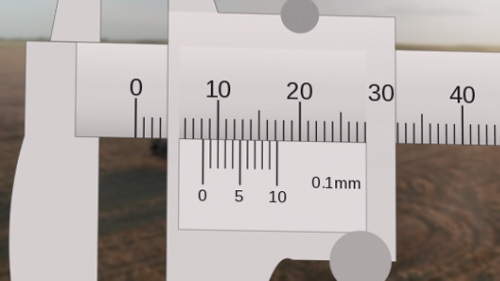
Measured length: 8.2 mm
